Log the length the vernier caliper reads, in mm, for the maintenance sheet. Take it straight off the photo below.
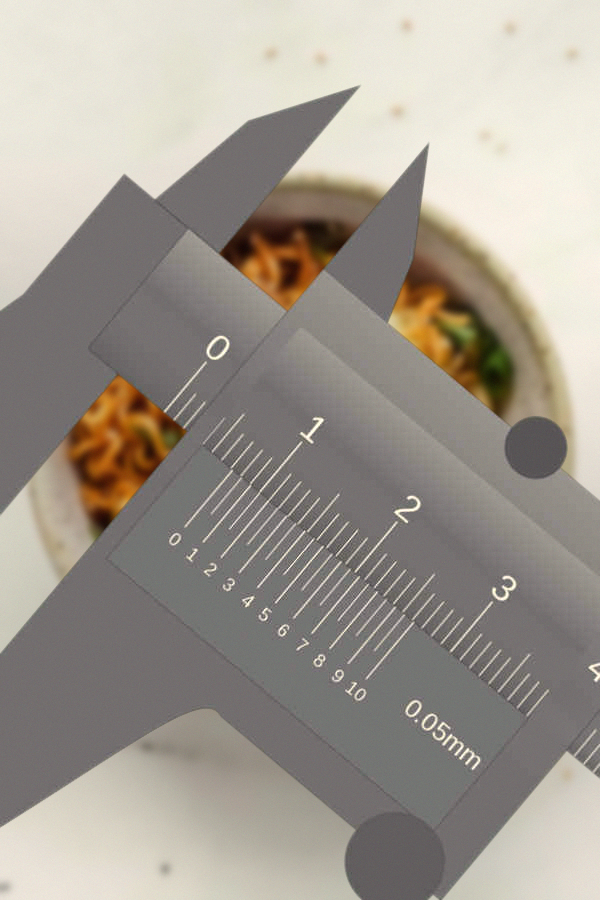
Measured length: 7.2 mm
